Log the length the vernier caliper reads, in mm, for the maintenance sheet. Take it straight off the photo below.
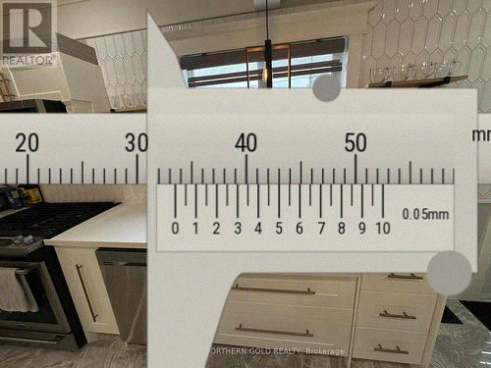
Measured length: 33.5 mm
